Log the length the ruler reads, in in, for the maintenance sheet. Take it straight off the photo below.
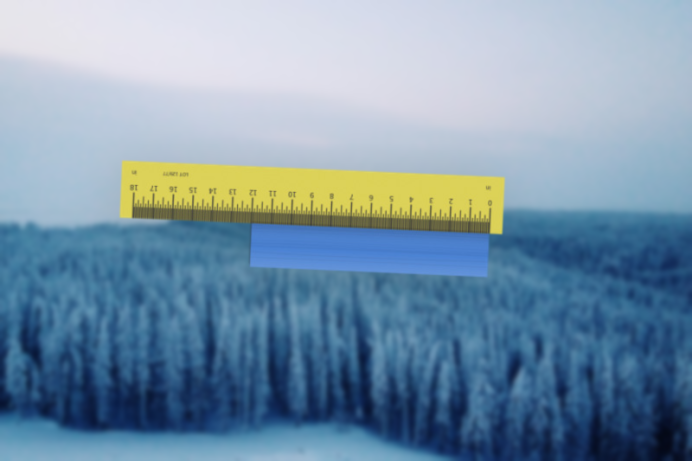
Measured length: 12 in
